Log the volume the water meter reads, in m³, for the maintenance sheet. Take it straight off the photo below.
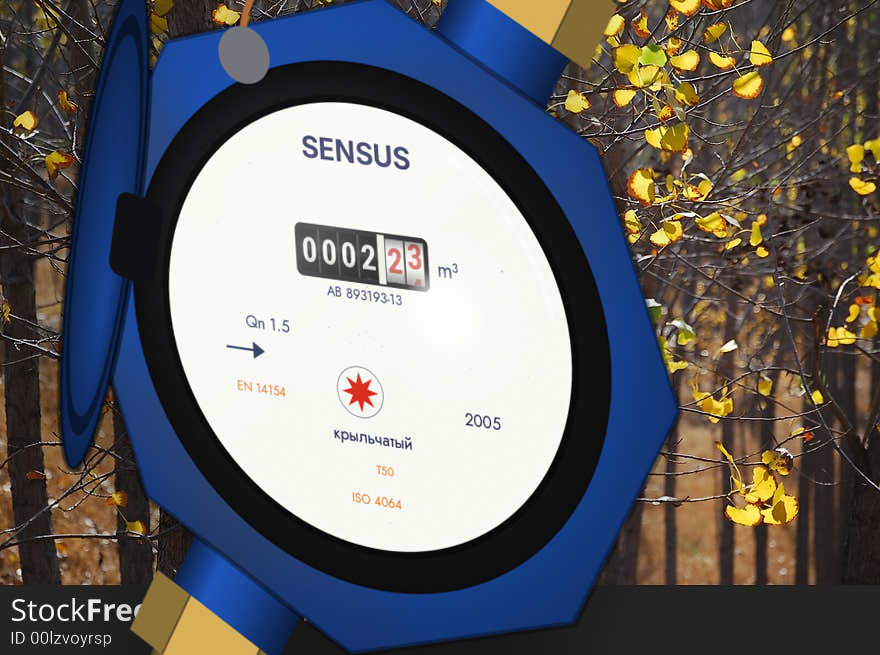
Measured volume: 2.23 m³
